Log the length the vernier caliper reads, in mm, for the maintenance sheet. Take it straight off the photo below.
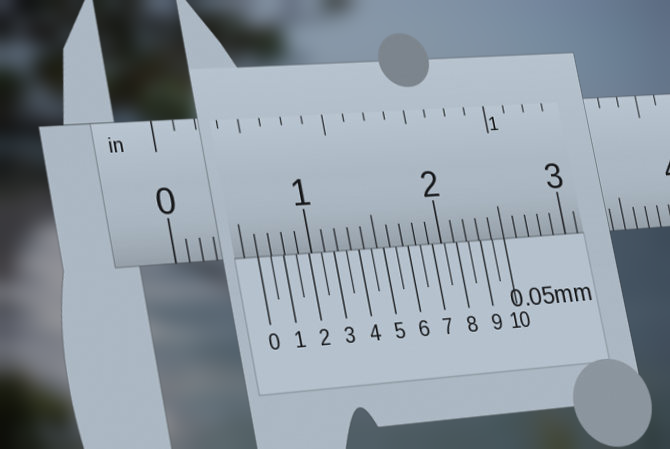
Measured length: 6.0 mm
